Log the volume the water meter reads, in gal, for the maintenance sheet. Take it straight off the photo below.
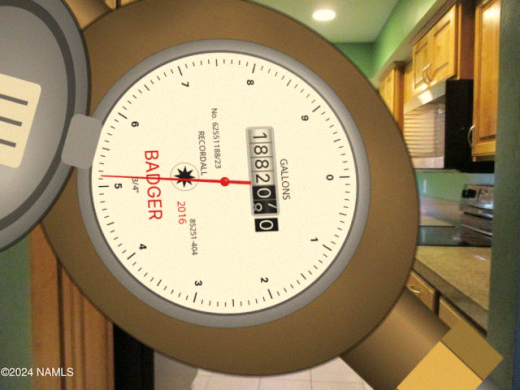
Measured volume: 1882075.1 gal
